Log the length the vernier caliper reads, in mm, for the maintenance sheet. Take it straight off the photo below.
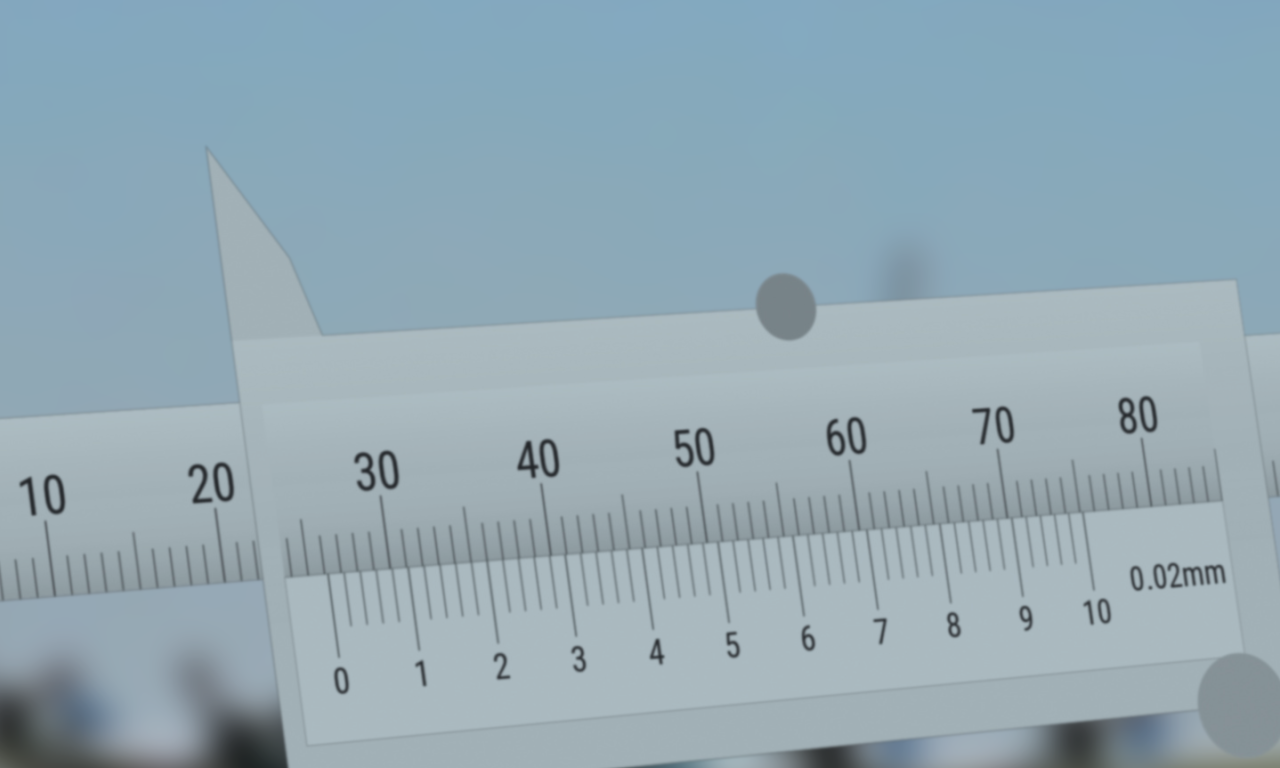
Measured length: 26.2 mm
